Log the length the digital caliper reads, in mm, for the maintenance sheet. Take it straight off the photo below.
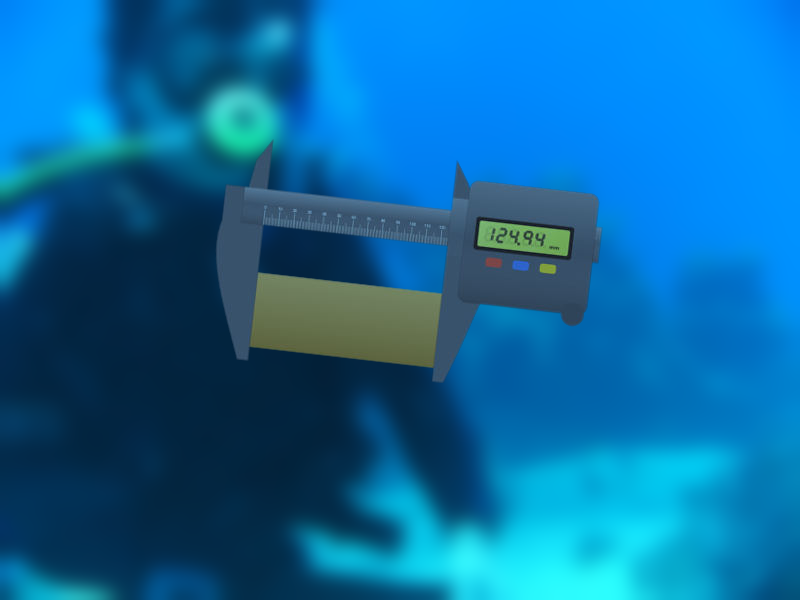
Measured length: 124.94 mm
